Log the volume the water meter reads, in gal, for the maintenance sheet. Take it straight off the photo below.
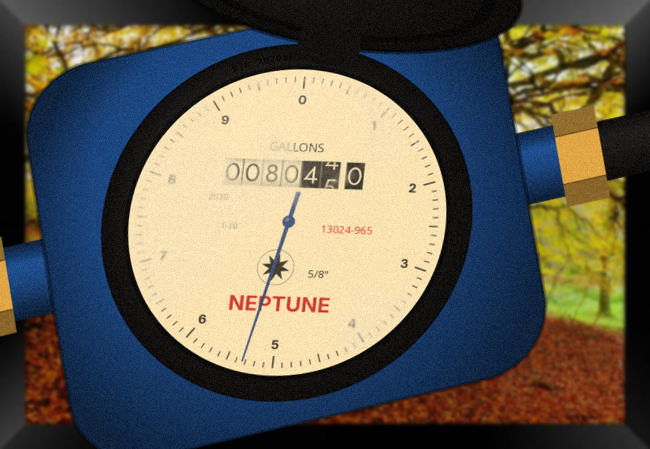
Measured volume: 80445.3 gal
